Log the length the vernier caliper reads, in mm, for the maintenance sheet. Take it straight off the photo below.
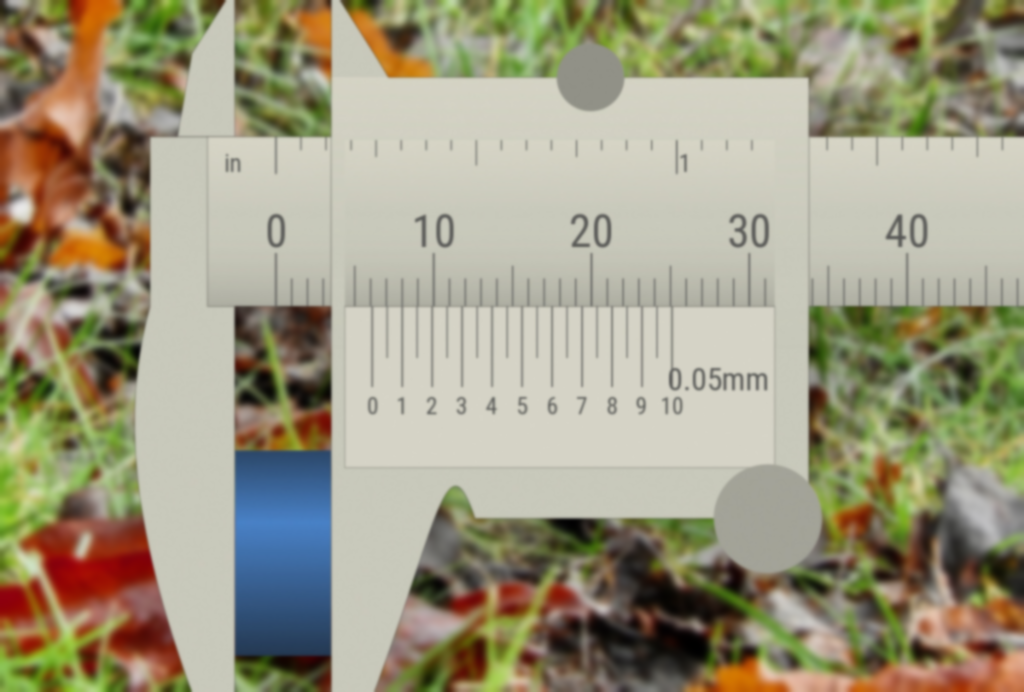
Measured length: 6.1 mm
